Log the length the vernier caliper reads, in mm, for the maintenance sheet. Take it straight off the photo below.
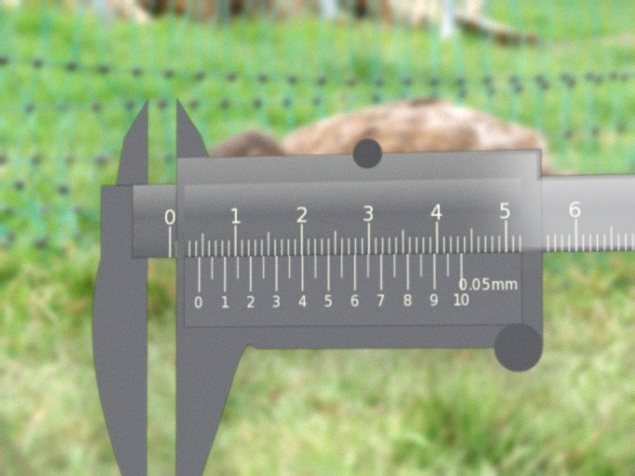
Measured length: 4.5 mm
